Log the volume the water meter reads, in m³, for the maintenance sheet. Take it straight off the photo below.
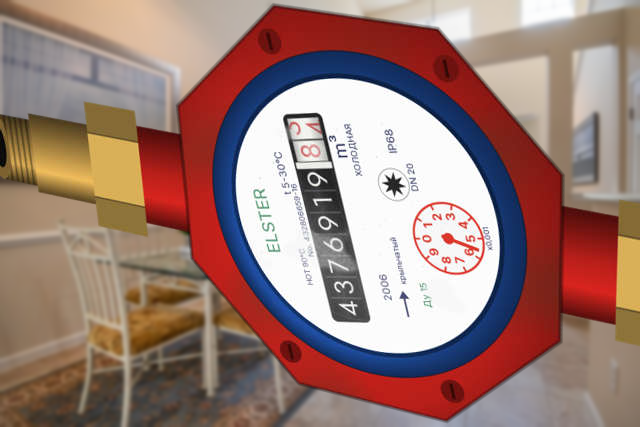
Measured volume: 4376919.835 m³
